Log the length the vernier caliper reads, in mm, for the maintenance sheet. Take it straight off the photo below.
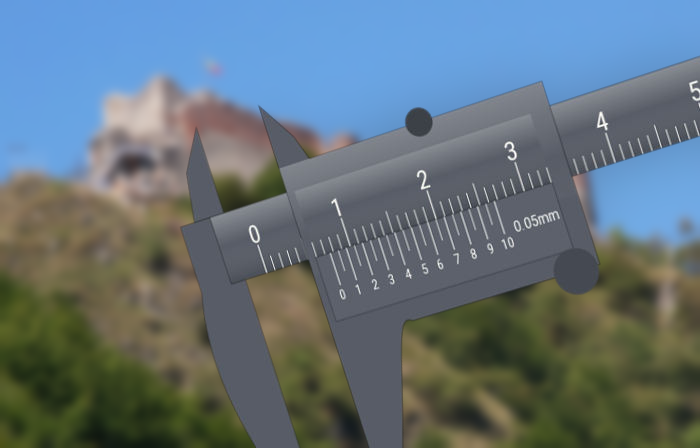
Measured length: 7.6 mm
